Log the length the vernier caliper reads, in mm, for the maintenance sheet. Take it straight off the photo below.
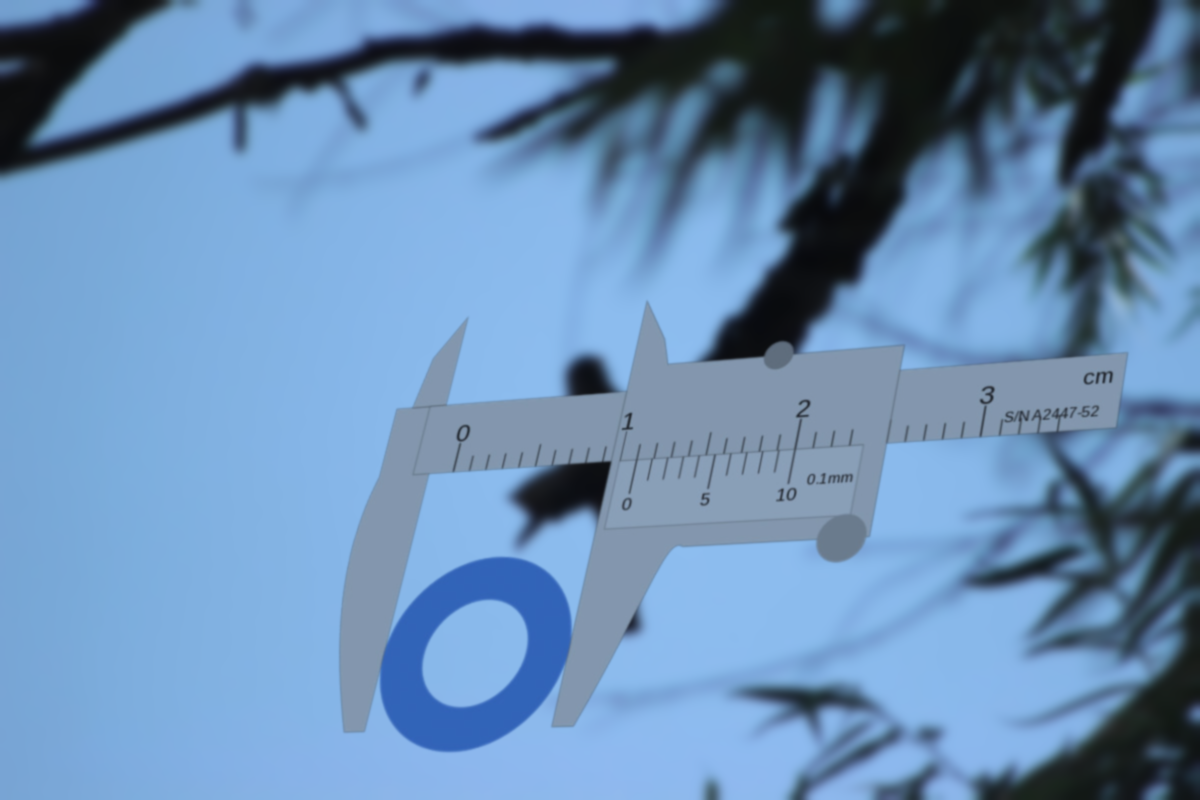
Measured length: 11.0 mm
